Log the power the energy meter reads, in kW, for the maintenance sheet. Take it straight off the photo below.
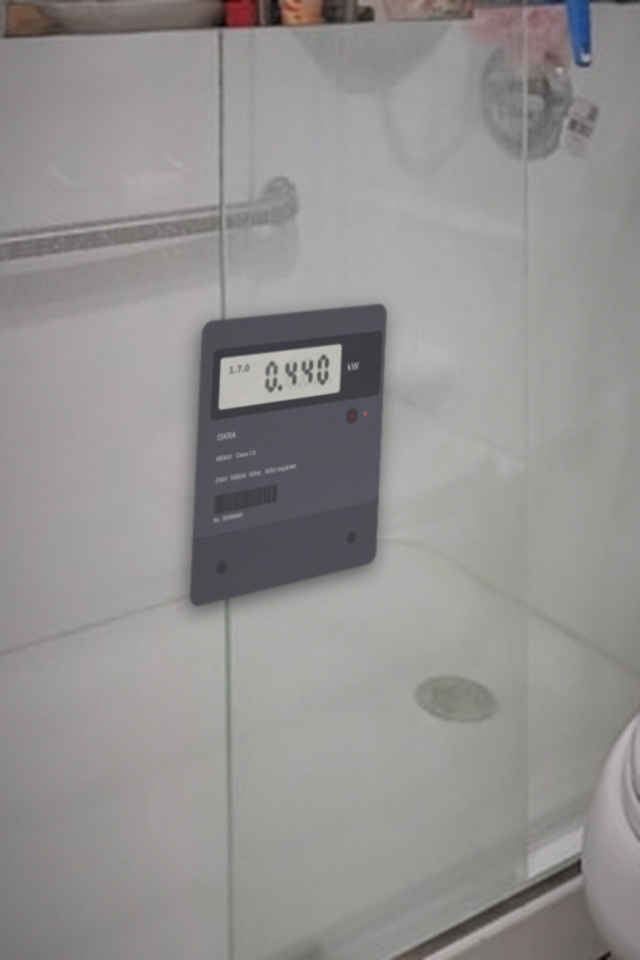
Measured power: 0.440 kW
